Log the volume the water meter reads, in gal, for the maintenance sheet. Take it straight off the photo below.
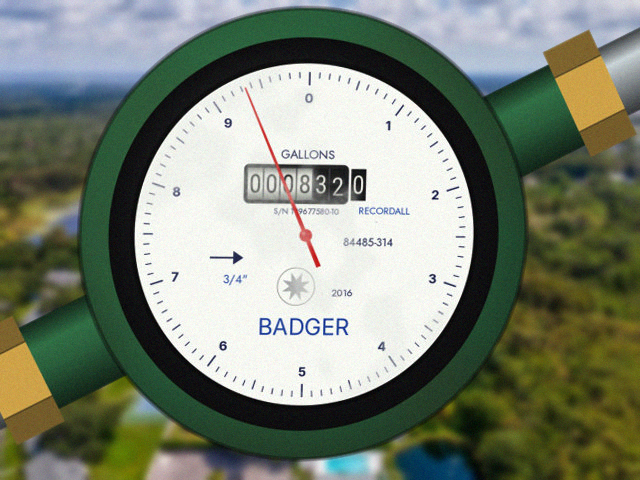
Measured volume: 8319.3 gal
